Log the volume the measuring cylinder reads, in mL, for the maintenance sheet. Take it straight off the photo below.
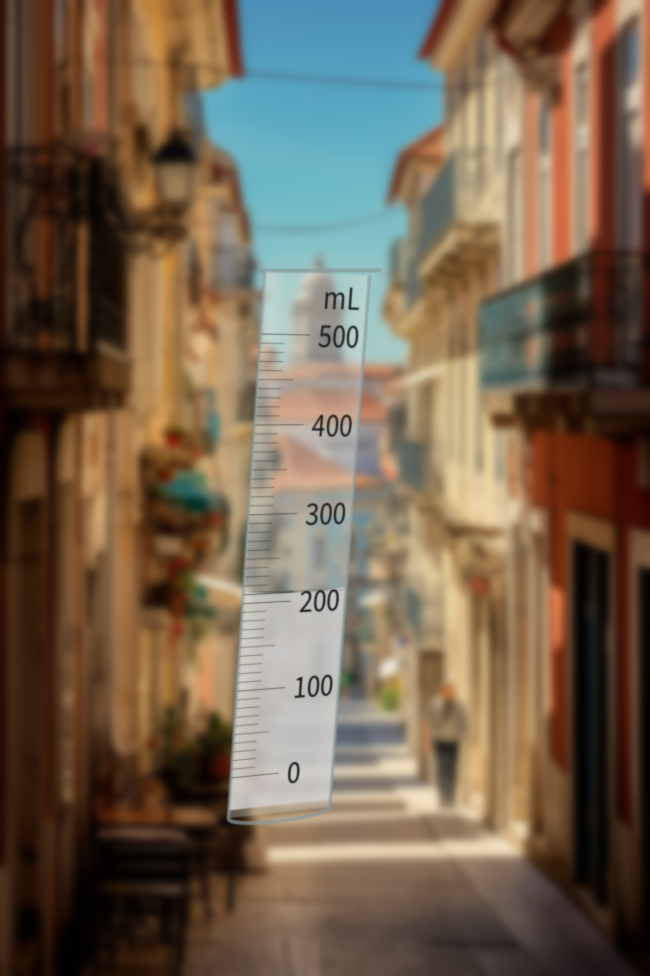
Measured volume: 210 mL
